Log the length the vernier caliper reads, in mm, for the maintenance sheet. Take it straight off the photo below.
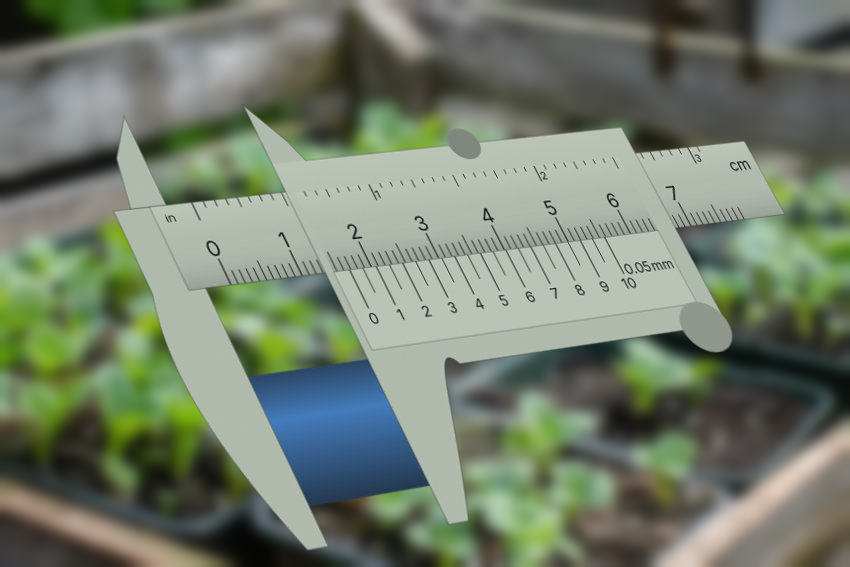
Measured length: 16.8 mm
